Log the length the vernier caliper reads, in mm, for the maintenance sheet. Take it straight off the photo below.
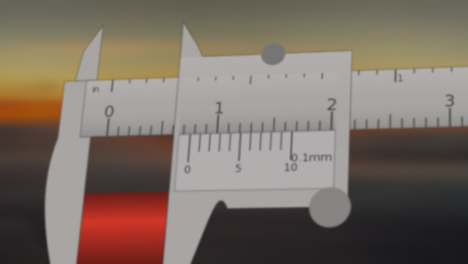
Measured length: 7.6 mm
